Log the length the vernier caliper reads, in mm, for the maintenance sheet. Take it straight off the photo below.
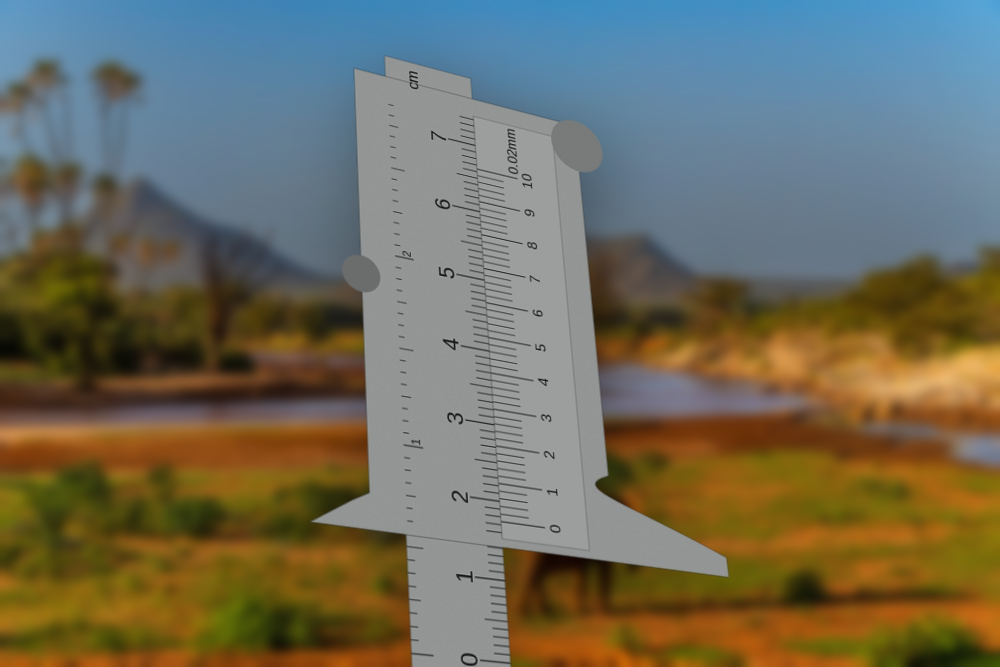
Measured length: 17.4 mm
